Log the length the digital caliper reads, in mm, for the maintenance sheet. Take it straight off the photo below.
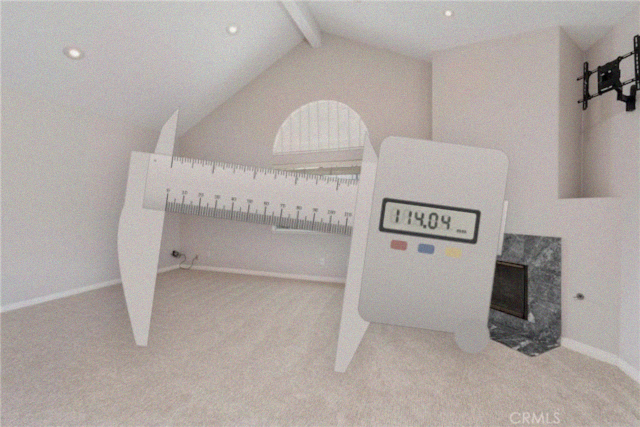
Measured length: 114.04 mm
